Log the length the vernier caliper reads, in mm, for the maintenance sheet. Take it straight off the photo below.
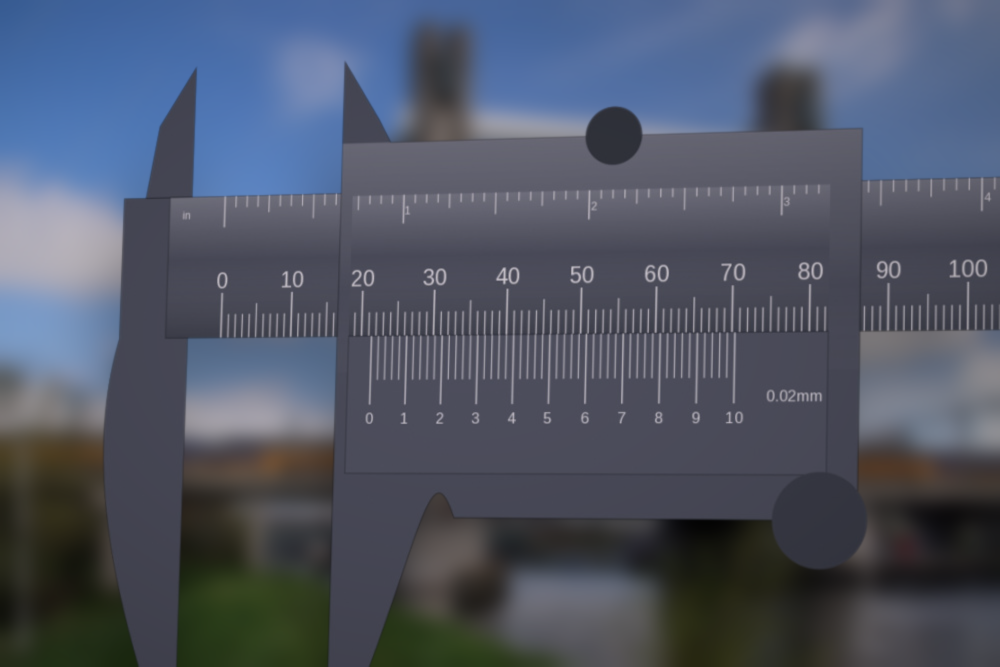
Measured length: 21.4 mm
